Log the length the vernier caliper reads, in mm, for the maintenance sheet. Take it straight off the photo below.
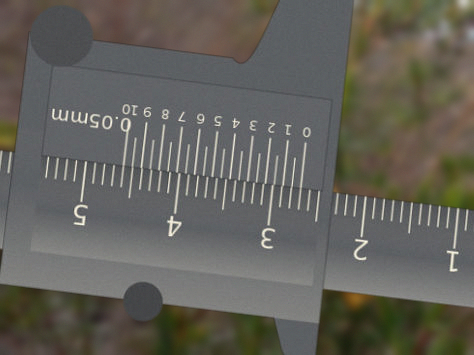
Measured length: 27.0 mm
